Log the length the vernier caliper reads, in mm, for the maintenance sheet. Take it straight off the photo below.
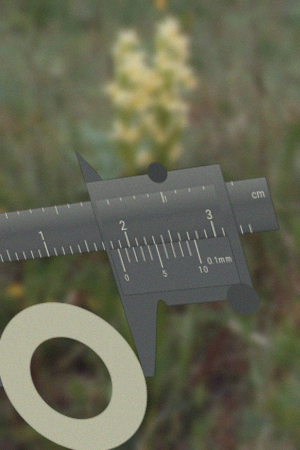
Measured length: 18.6 mm
